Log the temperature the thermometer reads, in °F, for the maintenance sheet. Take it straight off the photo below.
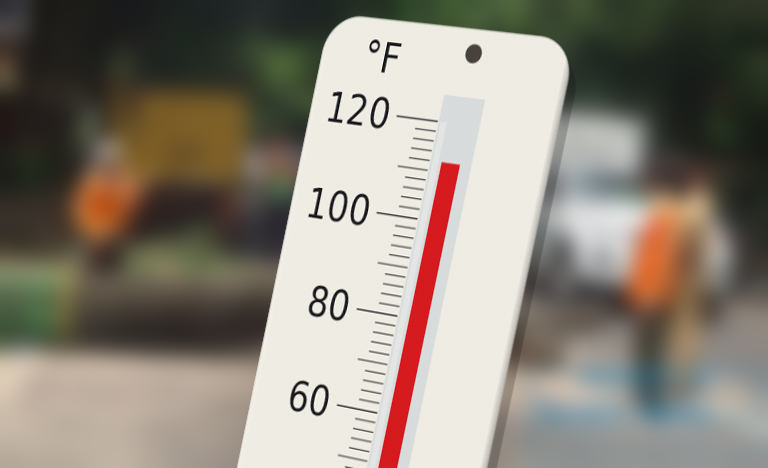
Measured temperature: 112 °F
